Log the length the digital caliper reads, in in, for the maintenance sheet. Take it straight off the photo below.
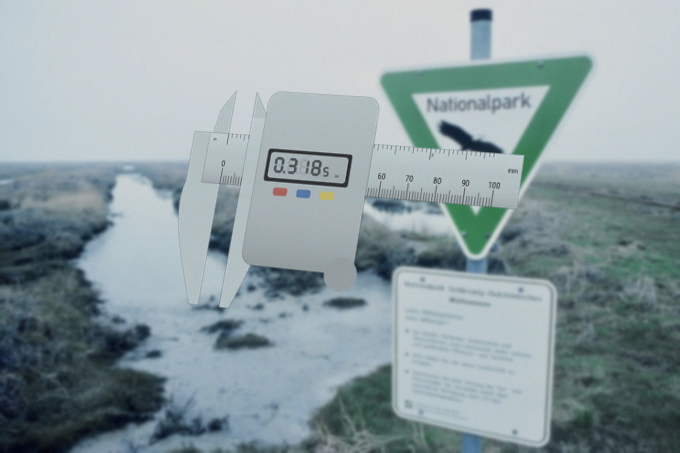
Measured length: 0.3185 in
